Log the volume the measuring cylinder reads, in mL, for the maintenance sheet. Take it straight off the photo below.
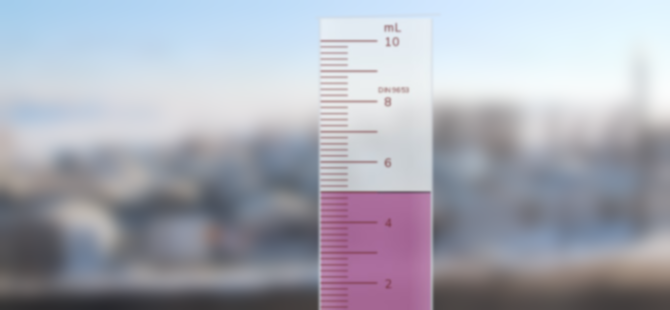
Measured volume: 5 mL
